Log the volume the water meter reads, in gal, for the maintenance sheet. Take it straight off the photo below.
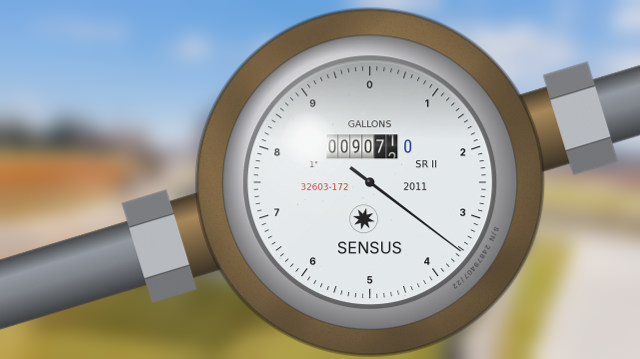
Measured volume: 90713.5 gal
